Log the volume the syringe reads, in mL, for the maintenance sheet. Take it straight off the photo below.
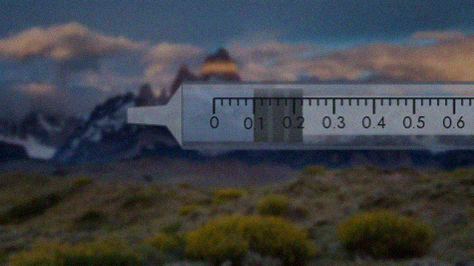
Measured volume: 0.1 mL
